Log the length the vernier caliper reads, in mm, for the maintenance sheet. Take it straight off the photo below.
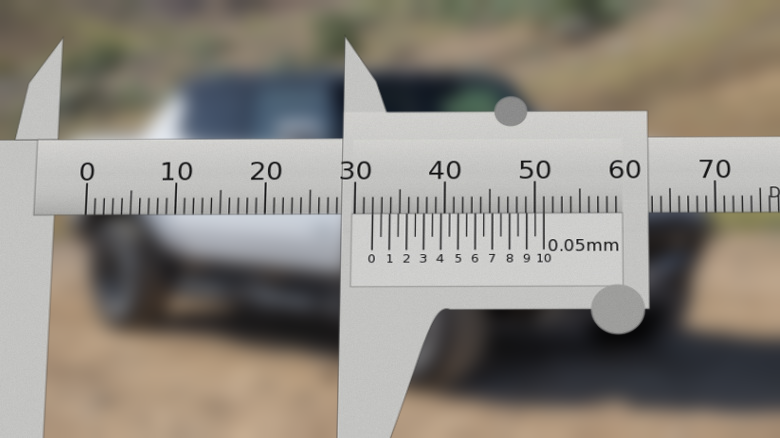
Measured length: 32.0 mm
